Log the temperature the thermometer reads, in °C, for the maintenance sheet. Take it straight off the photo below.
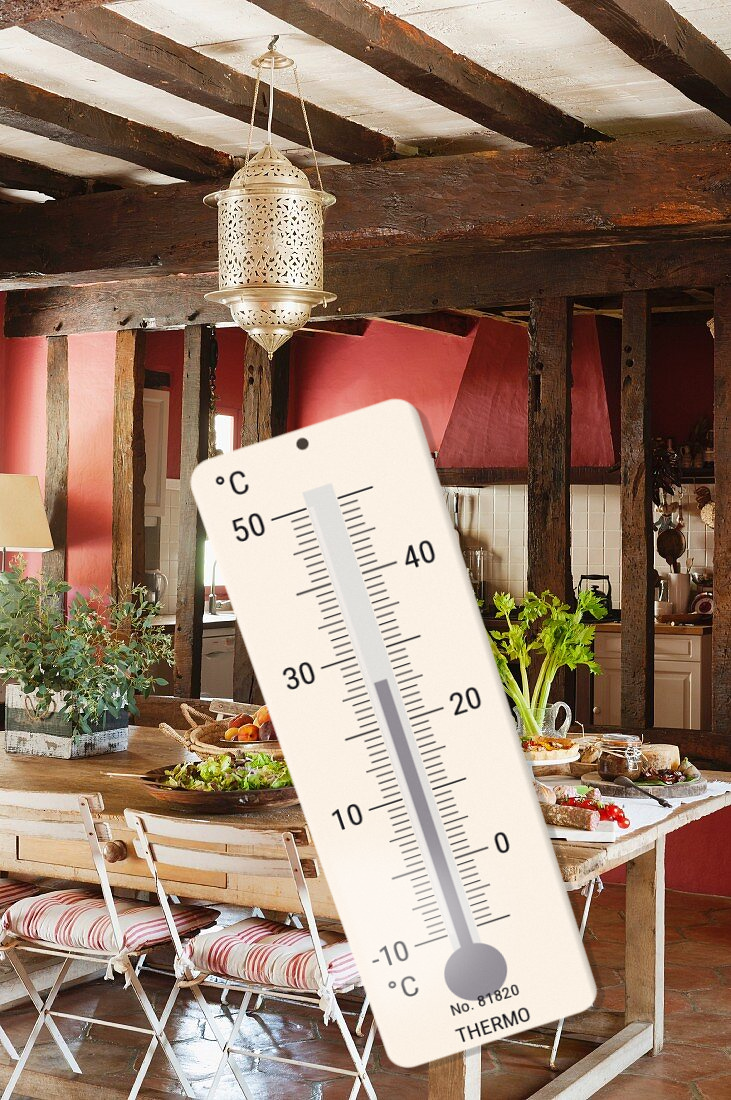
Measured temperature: 26 °C
